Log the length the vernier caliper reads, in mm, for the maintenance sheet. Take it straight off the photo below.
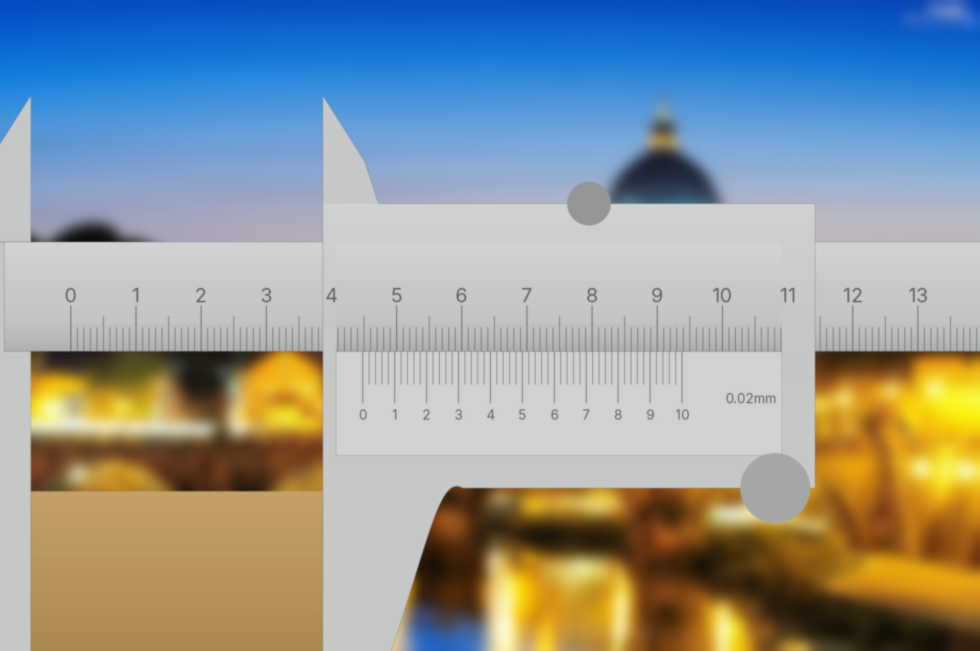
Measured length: 44.8 mm
